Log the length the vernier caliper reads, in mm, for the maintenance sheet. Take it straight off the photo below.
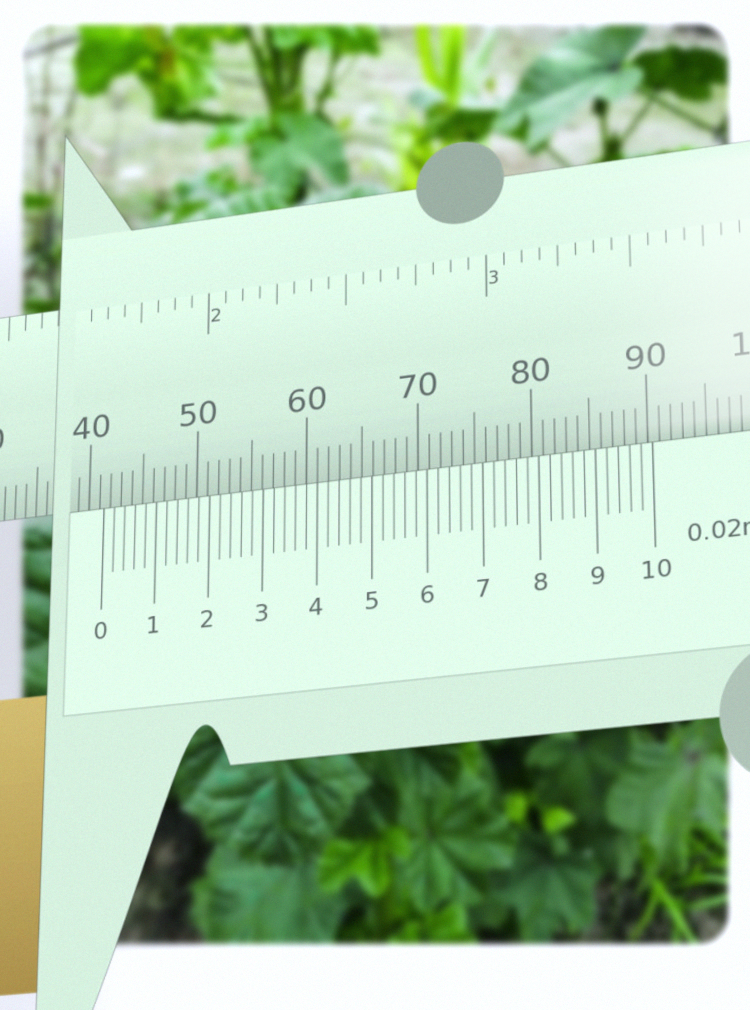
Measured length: 41.4 mm
